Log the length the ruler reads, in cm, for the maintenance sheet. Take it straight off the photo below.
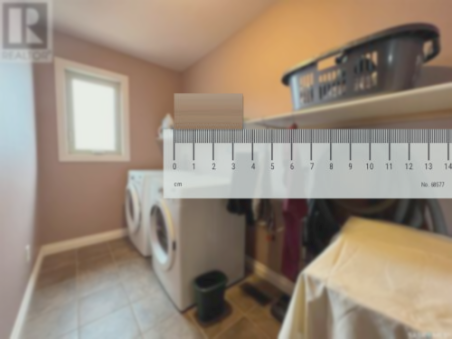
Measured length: 3.5 cm
